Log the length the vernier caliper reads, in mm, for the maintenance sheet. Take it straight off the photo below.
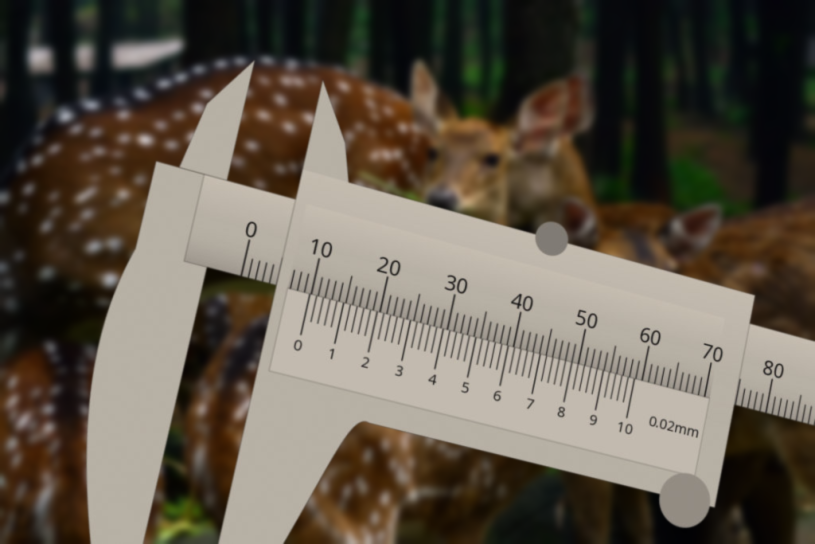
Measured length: 9.8 mm
